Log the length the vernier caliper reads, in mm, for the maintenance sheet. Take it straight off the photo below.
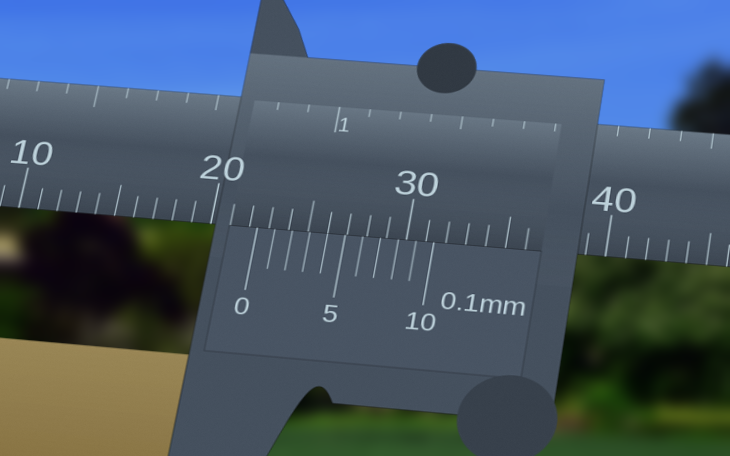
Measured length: 22.4 mm
